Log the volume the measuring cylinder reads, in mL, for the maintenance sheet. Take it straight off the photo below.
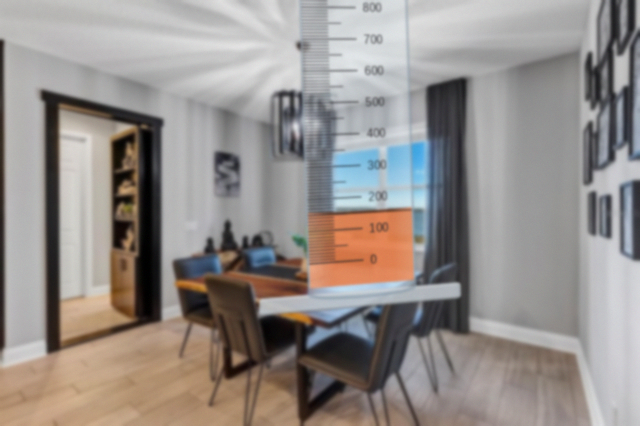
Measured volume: 150 mL
